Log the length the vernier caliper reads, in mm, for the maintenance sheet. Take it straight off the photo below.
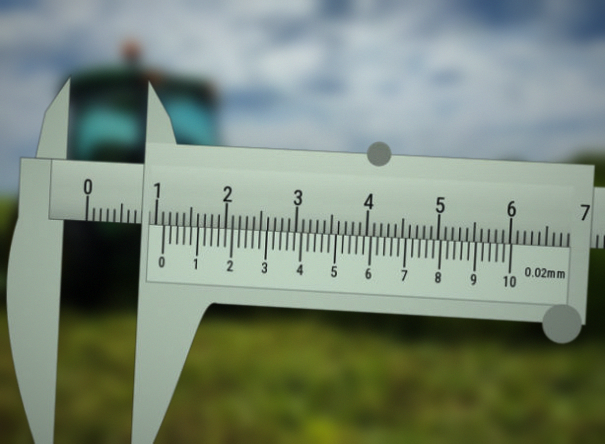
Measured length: 11.2 mm
